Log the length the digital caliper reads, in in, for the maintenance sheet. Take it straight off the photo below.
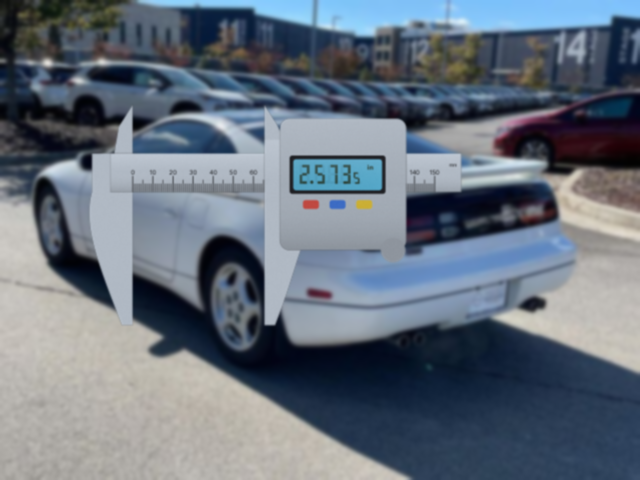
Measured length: 2.5735 in
